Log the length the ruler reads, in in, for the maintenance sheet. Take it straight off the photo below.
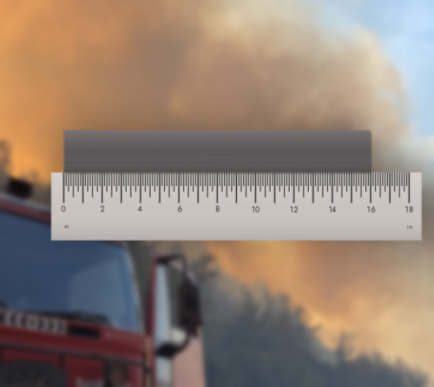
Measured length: 16 in
